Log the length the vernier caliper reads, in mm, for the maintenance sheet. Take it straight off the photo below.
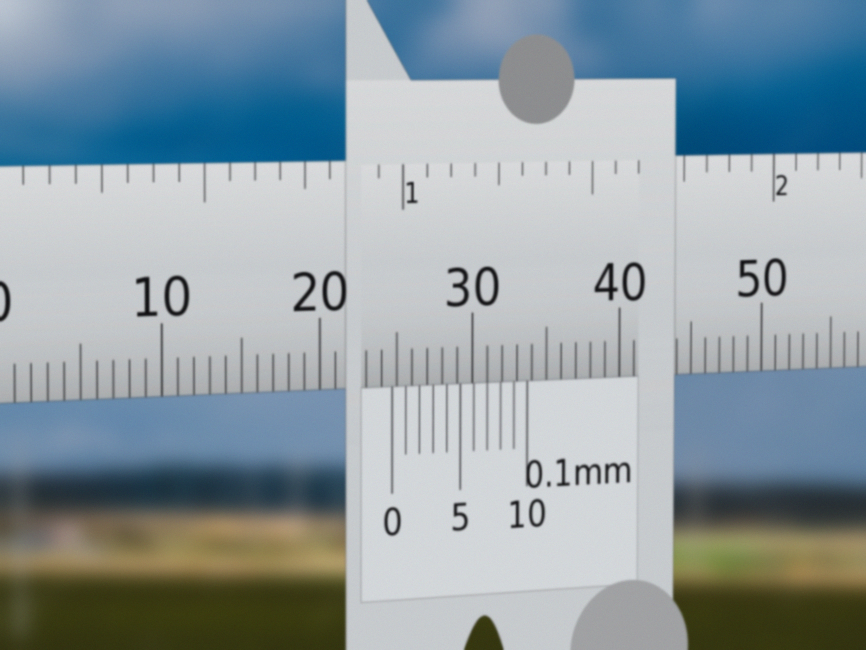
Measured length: 24.7 mm
